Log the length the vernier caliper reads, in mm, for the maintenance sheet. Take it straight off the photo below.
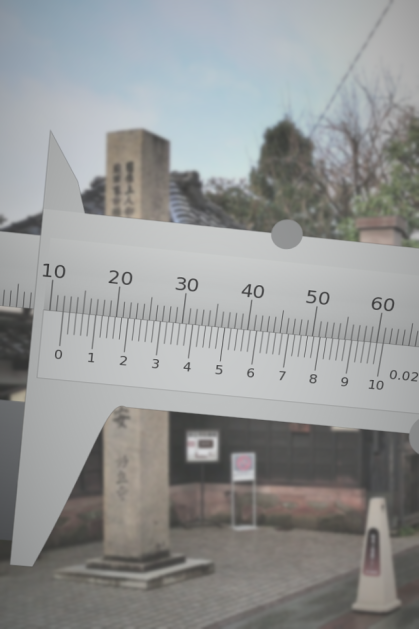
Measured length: 12.0 mm
